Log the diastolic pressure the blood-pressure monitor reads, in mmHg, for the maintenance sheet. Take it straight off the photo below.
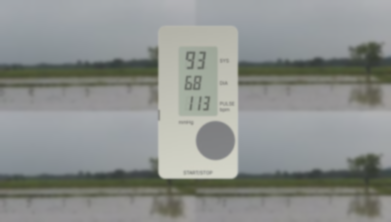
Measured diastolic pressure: 68 mmHg
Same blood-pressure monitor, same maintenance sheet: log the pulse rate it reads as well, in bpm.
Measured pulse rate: 113 bpm
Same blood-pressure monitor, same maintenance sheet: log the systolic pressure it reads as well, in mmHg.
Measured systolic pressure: 93 mmHg
